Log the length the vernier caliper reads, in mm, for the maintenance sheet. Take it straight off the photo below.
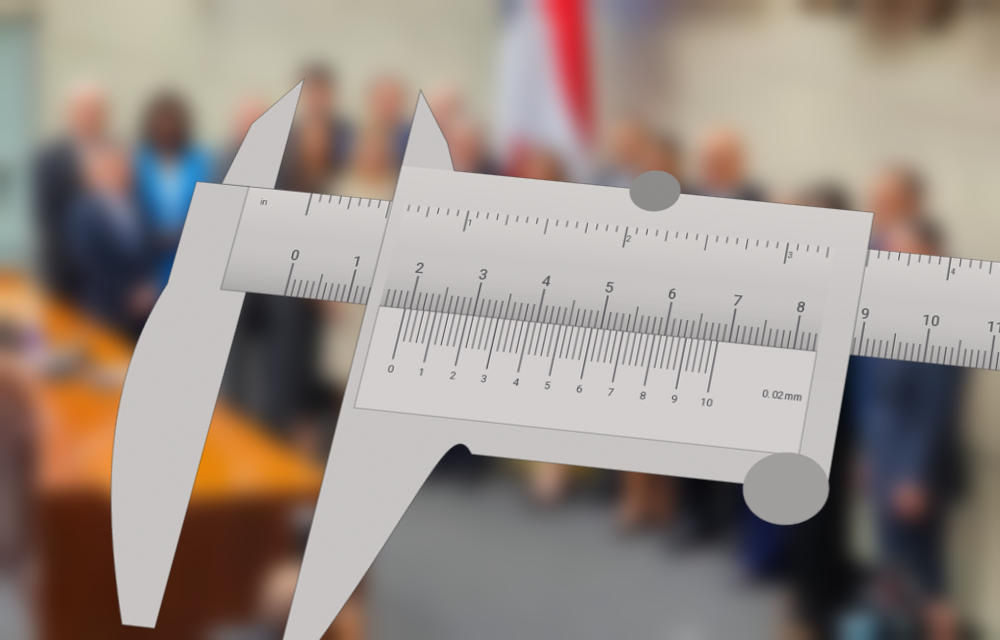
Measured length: 19.2 mm
